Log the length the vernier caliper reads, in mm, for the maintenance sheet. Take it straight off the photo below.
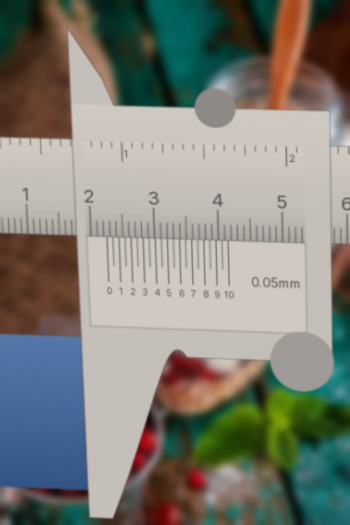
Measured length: 22.5 mm
